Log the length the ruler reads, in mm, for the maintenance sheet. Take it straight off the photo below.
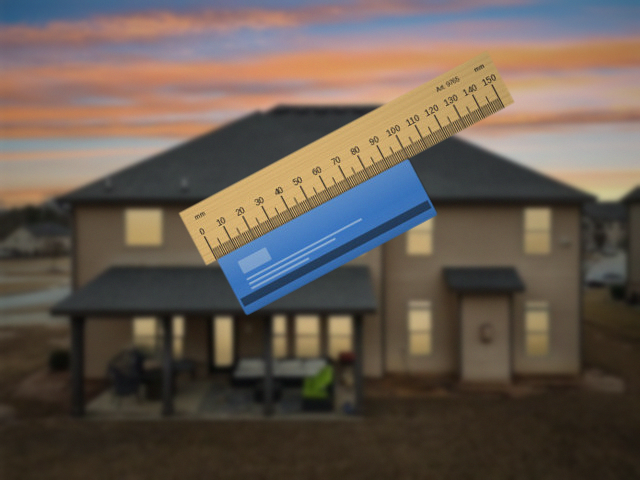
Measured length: 100 mm
